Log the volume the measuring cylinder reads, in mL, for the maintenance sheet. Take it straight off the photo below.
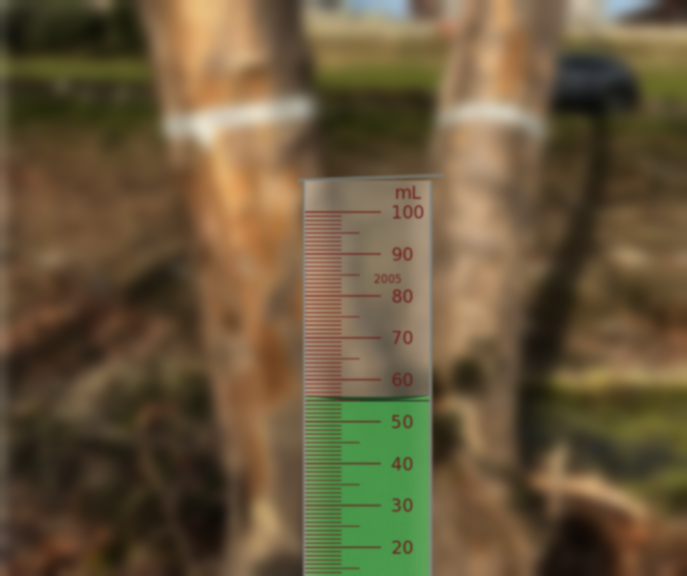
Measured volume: 55 mL
